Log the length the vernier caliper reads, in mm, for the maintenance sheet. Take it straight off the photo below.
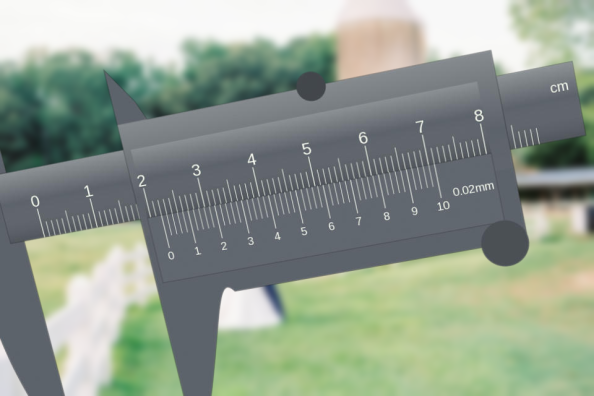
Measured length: 22.0 mm
